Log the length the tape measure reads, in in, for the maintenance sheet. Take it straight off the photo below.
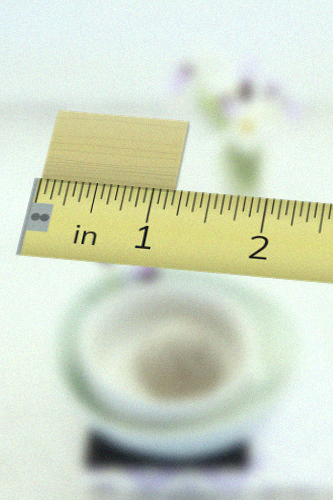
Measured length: 1.1875 in
